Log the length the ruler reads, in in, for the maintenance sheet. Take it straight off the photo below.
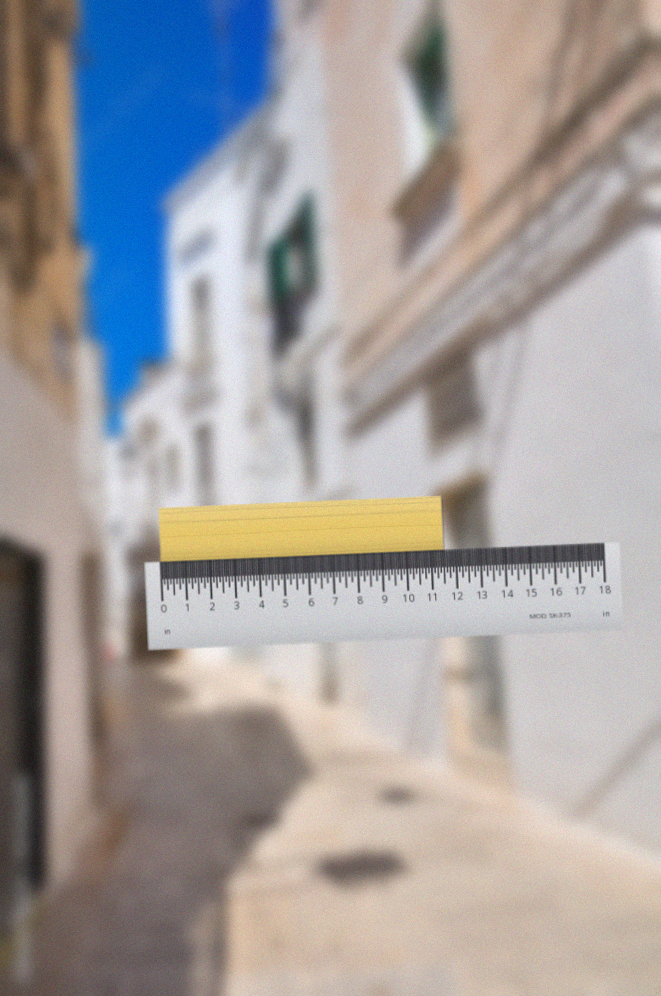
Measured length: 11.5 in
